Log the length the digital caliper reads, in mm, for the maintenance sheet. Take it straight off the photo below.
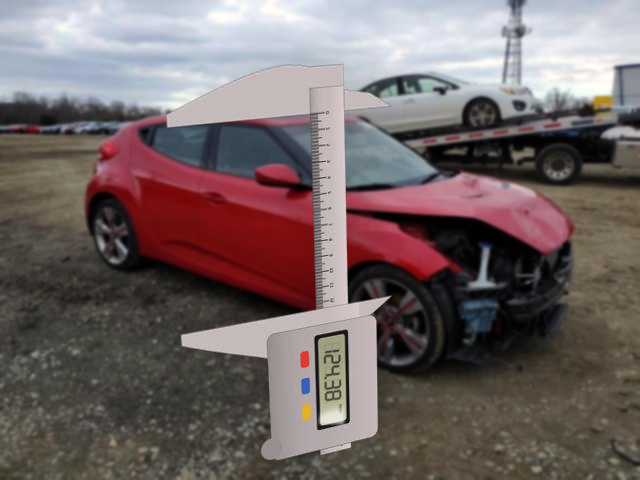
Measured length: 124.38 mm
